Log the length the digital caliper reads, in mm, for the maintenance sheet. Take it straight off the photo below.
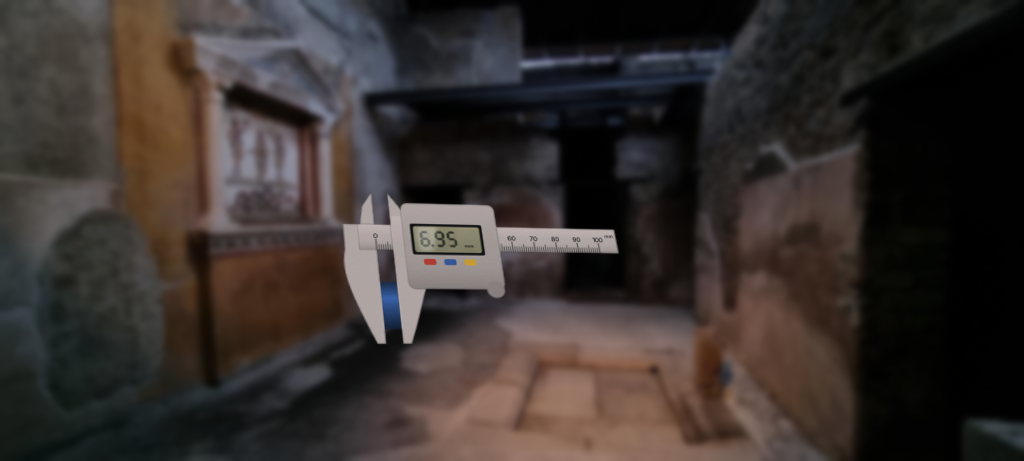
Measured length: 6.95 mm
